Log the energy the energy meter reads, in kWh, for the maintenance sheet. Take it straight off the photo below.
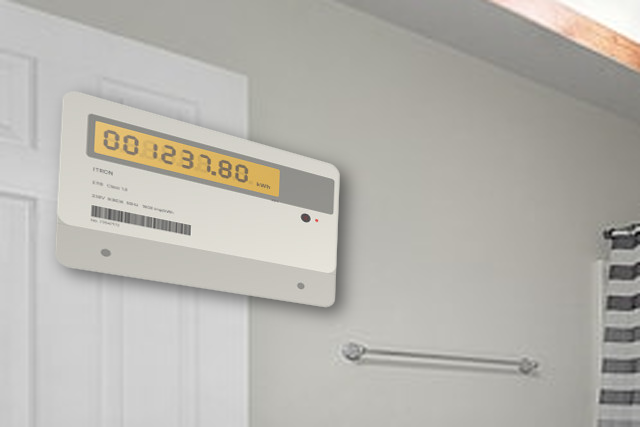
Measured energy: 1237.80 kWh
